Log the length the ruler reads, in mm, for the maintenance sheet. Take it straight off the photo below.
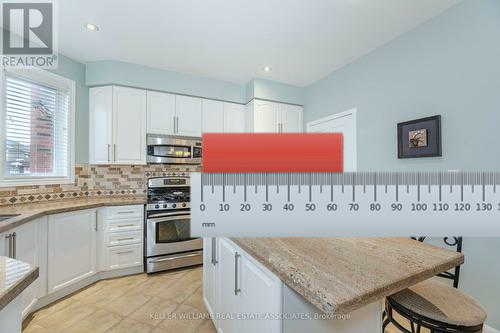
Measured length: 65 mm
